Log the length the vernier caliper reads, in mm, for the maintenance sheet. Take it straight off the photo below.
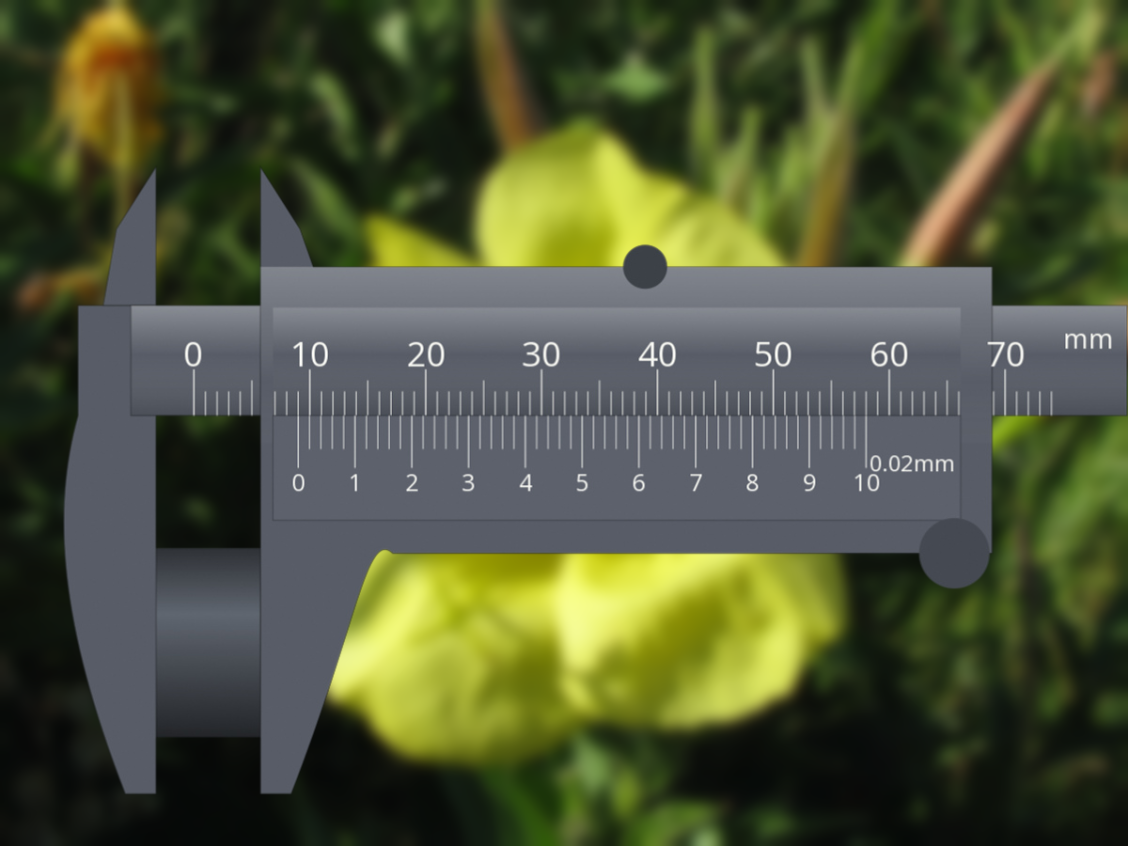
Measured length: 9.0 mm
